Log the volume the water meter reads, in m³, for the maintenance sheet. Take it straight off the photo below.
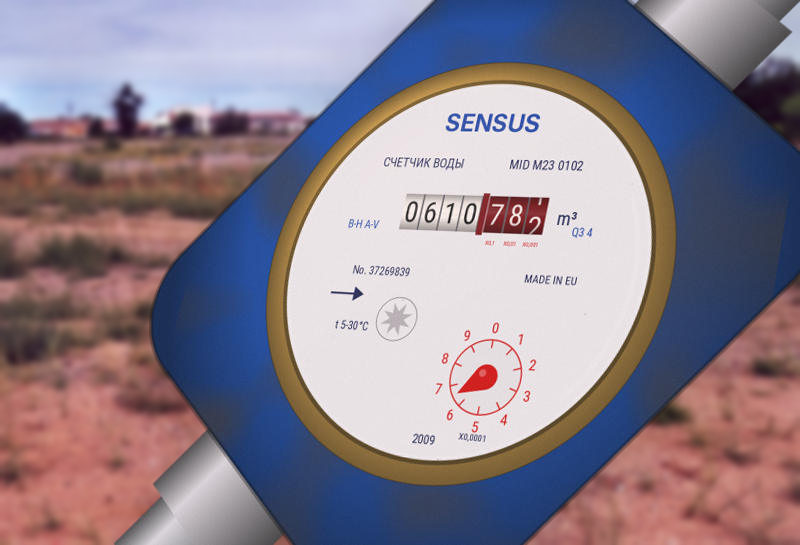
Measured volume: 610.7816 m³
